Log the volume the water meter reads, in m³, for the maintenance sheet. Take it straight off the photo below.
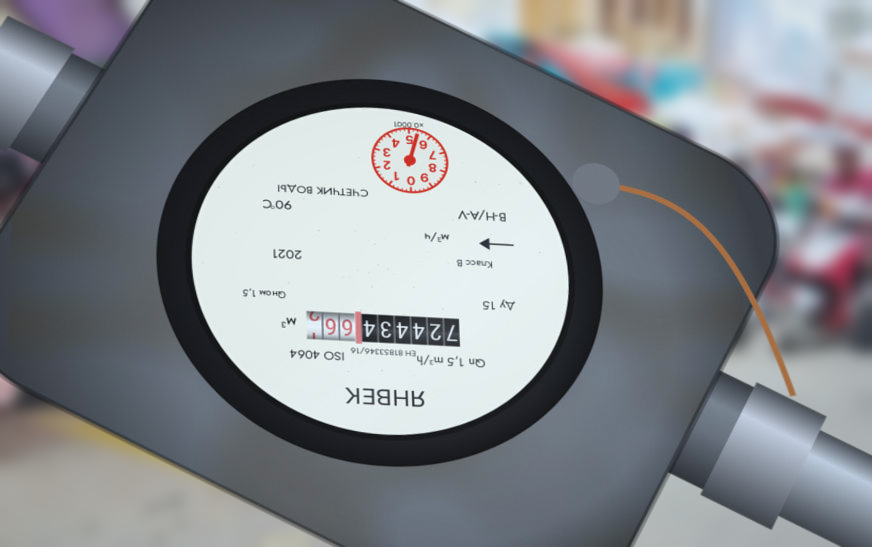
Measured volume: 724434.6615 m³
